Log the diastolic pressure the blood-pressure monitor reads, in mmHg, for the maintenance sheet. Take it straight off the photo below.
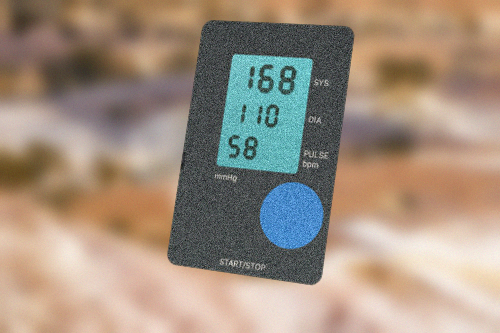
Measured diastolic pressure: 110 mmHg
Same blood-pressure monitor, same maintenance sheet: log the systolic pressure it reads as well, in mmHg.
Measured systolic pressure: 168 mmHg
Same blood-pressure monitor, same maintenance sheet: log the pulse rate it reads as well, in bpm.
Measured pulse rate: 58 bpm
